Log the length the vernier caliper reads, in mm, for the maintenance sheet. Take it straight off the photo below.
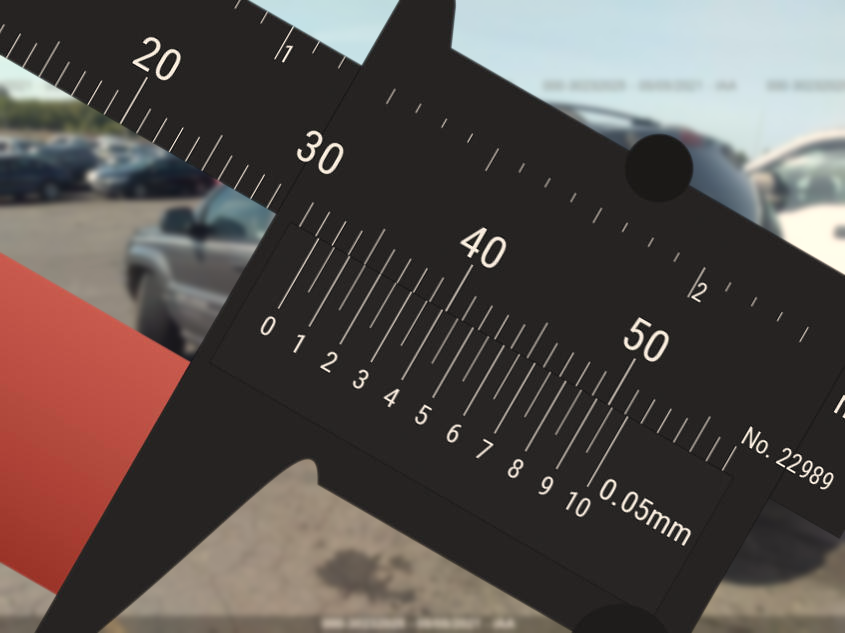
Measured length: 32.2 mm
